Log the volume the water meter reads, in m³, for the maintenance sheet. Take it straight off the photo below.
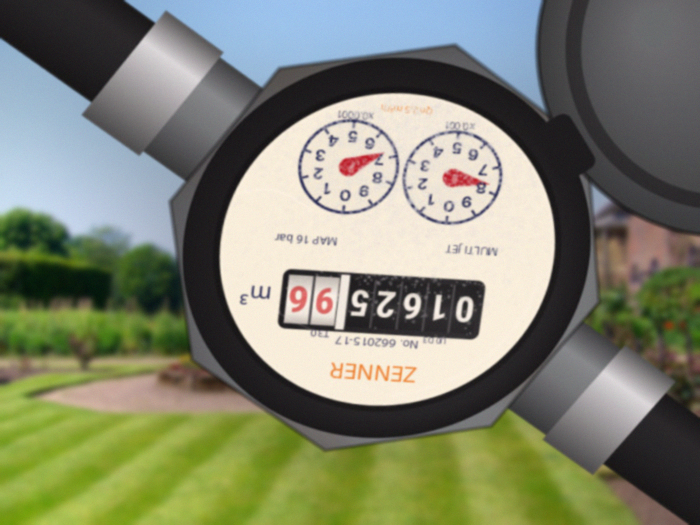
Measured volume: 1625.9676 m³
